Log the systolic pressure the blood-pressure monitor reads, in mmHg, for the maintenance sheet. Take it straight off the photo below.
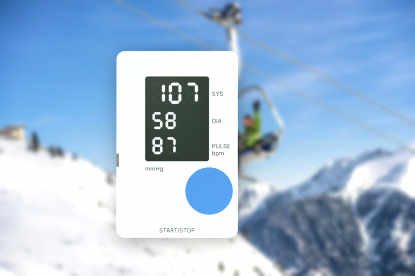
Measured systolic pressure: 107 mmHg
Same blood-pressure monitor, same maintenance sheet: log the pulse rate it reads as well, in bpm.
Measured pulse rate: 87 bpm
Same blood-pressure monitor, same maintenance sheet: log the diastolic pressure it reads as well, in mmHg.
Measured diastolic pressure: 58 mmHg
